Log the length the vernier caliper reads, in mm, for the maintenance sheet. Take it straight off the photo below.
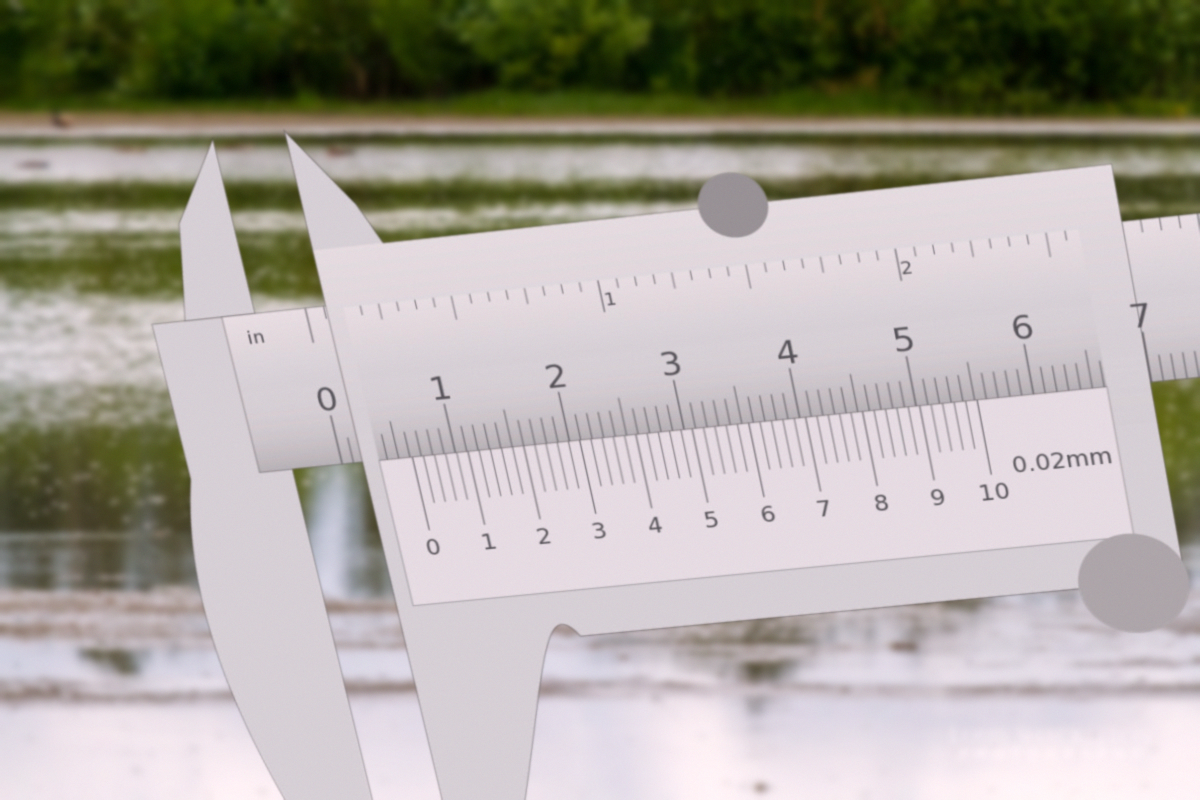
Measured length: 6.2 mm
